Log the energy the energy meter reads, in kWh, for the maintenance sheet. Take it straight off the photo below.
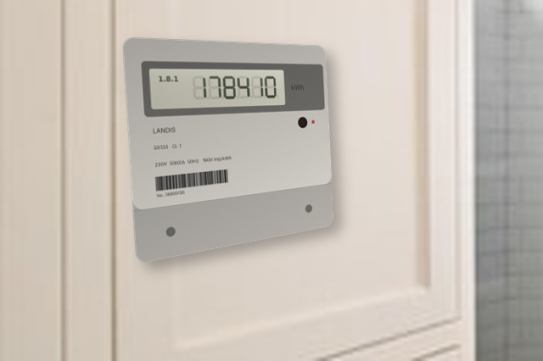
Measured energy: 178410 kWh
